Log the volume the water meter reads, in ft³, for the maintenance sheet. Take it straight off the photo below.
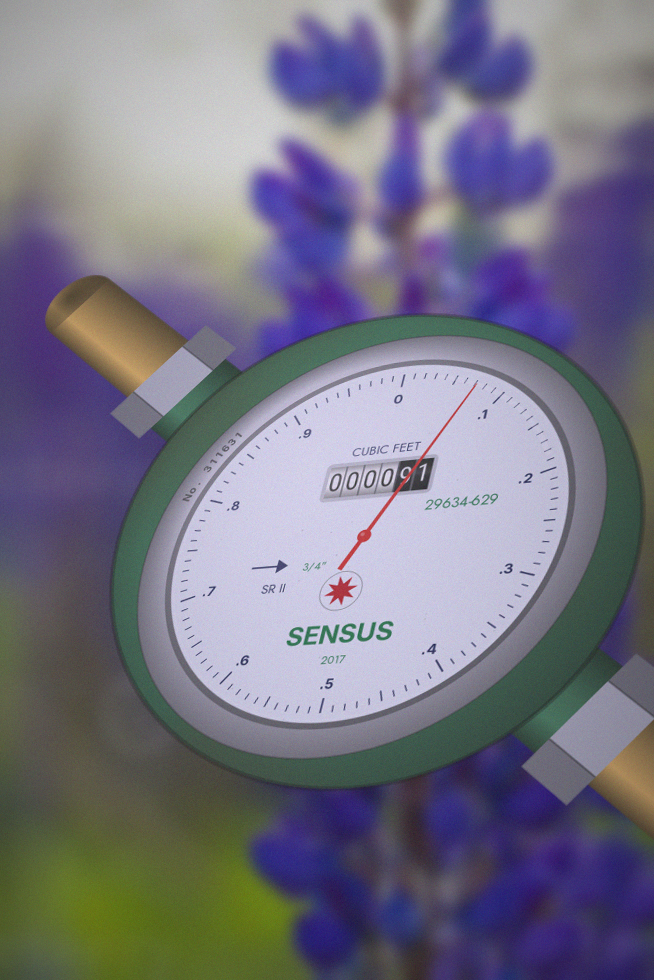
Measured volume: 91.07 ft³
